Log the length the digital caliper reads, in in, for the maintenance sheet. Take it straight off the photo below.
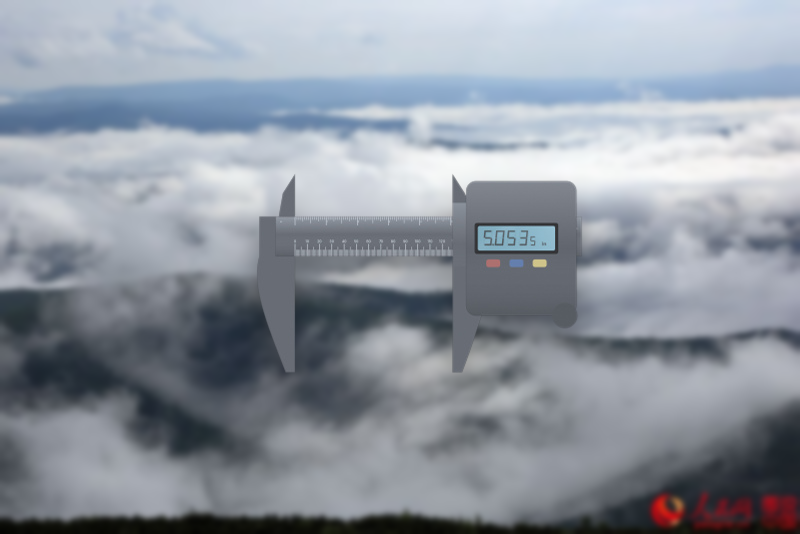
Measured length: 5.0535 in
